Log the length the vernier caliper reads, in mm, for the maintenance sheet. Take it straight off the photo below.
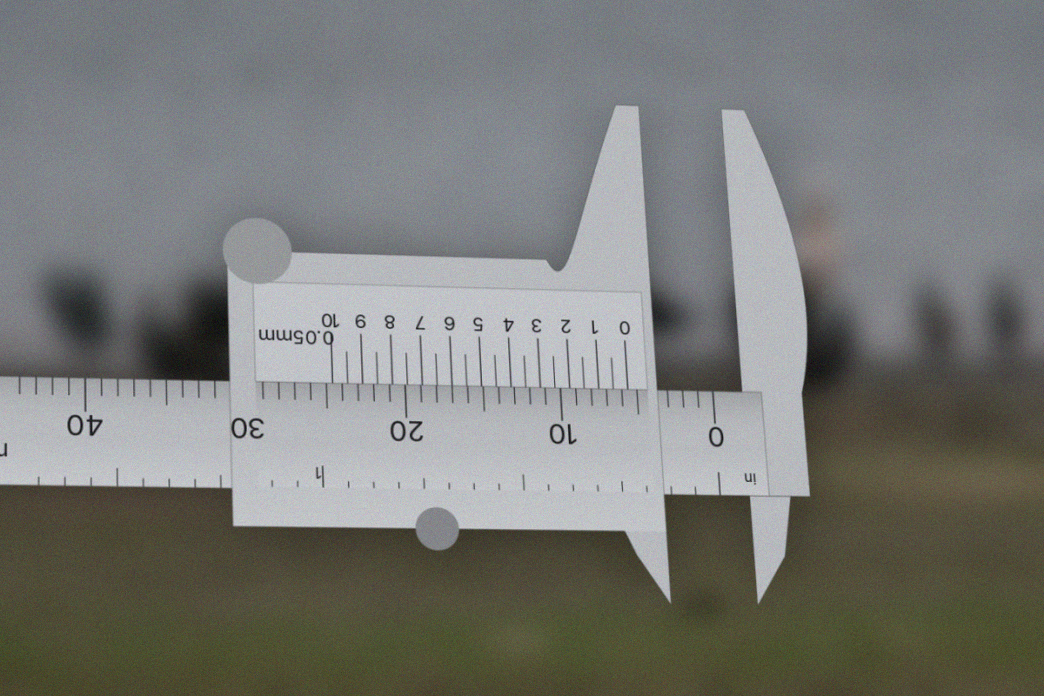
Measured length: 5.6 mm
